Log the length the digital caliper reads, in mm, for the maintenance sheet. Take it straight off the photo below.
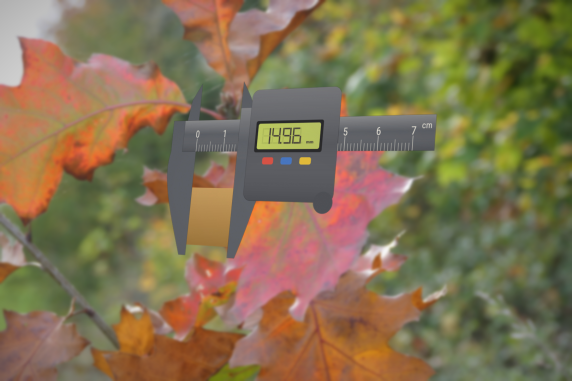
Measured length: 14.96 mm
